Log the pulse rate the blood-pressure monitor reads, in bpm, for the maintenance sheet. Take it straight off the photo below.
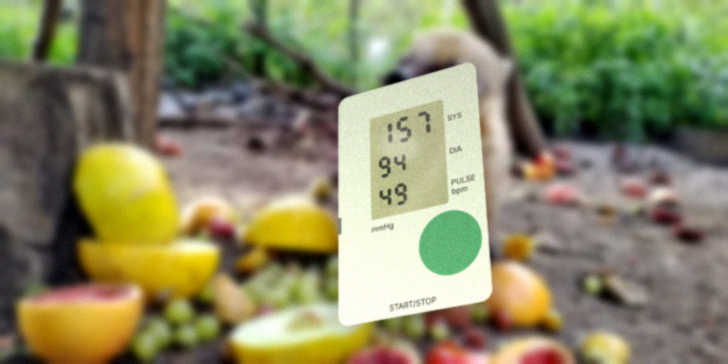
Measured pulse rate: 49 bpm
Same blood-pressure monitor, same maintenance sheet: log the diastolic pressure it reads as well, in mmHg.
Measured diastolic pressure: 94 mmHg
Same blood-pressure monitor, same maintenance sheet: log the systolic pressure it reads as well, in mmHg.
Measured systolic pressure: 157 mmHg
